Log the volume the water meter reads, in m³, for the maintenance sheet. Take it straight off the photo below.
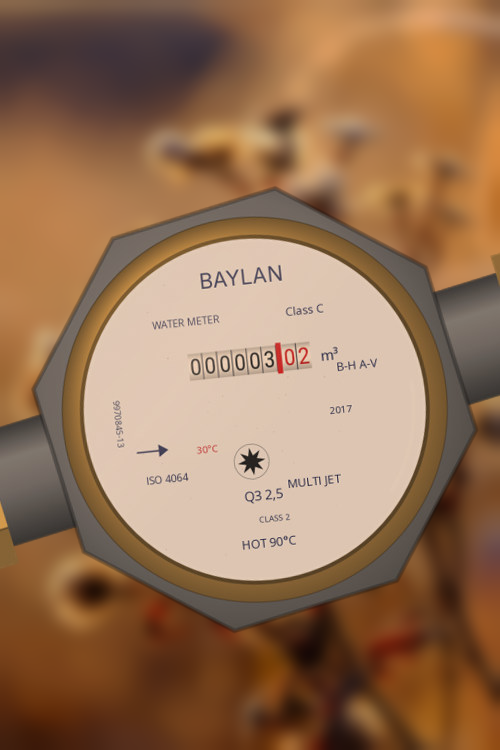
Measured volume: 3.02 m³
